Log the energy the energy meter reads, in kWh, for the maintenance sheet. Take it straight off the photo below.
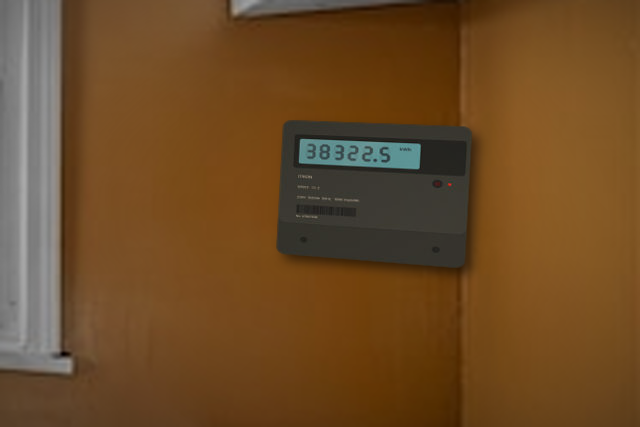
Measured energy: 38322.5 kWh
